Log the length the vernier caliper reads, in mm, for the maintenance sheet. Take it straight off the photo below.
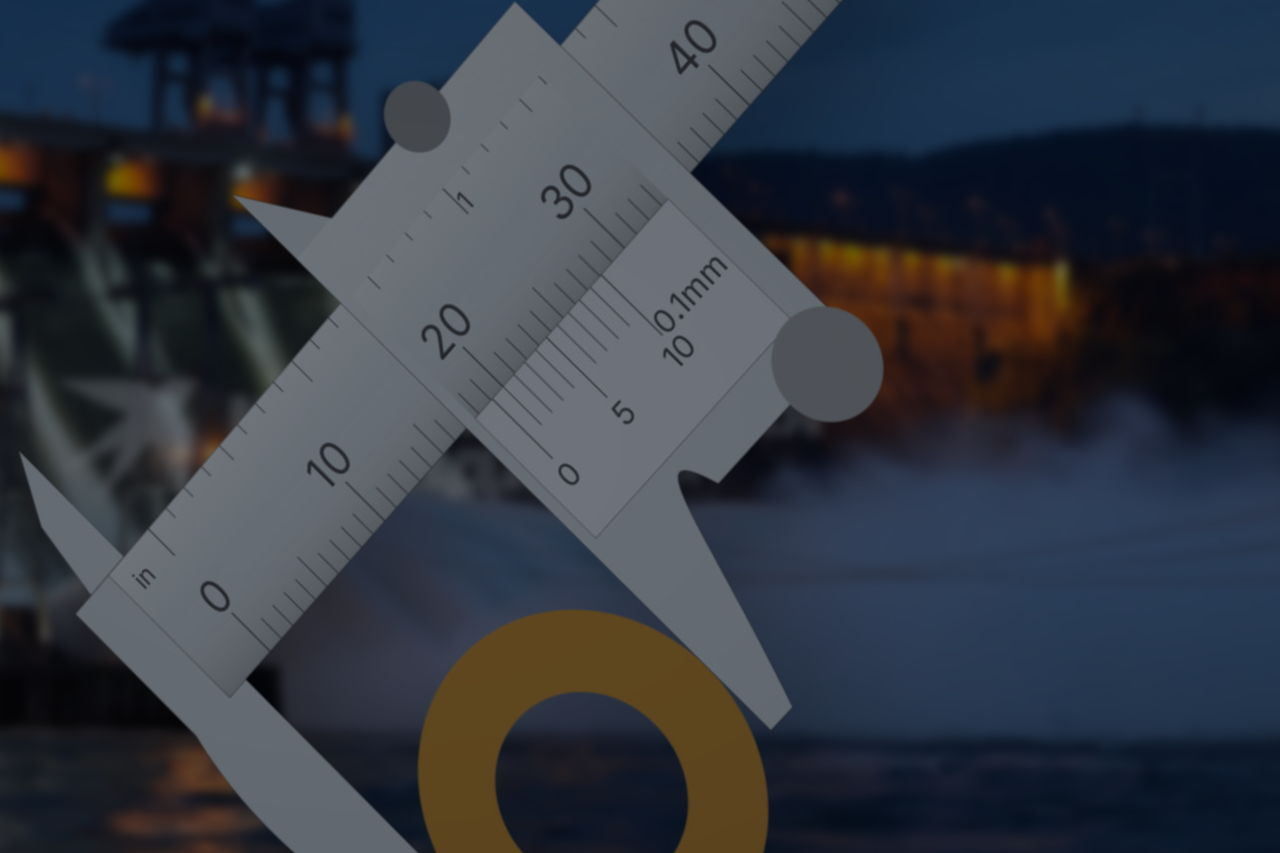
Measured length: 19.1 mm
